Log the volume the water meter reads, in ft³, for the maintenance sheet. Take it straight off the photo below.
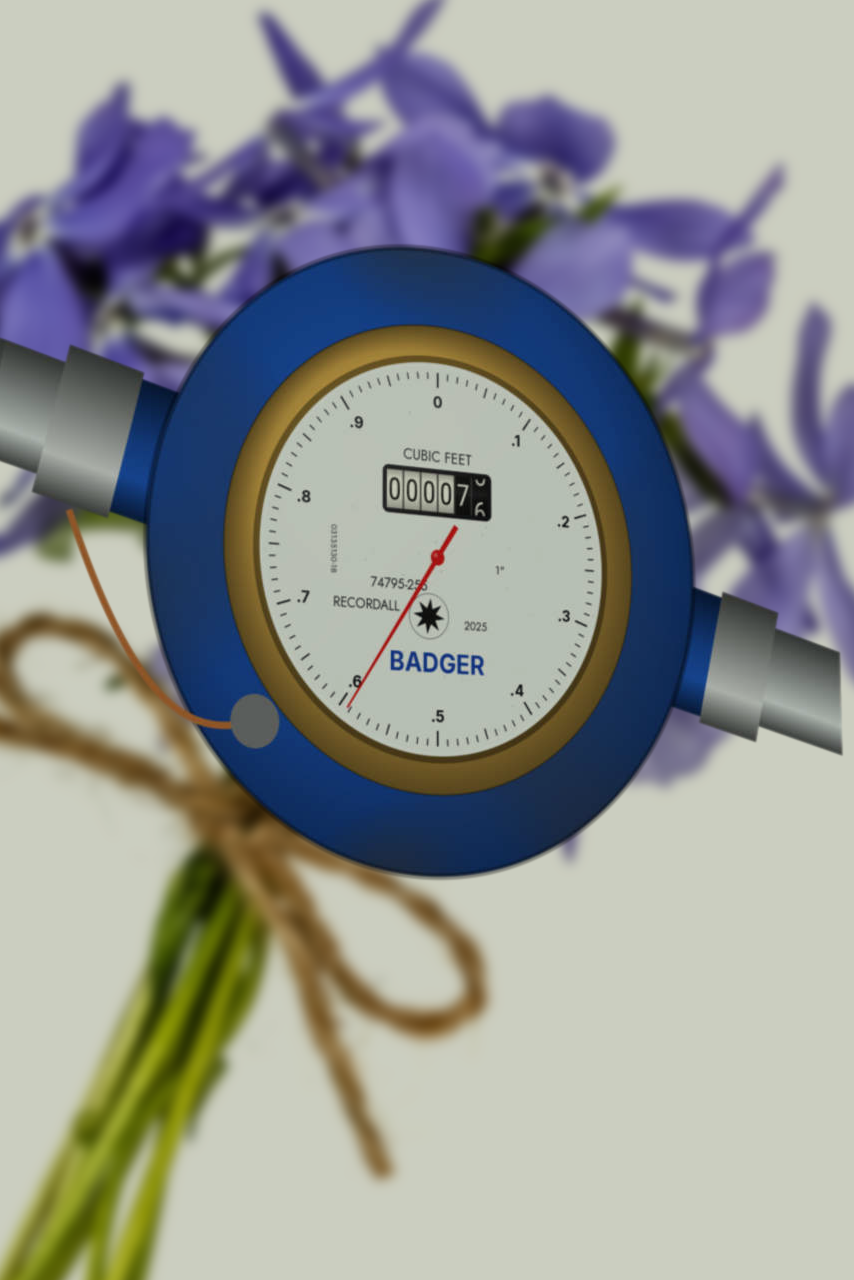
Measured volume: 75.59 ft³
